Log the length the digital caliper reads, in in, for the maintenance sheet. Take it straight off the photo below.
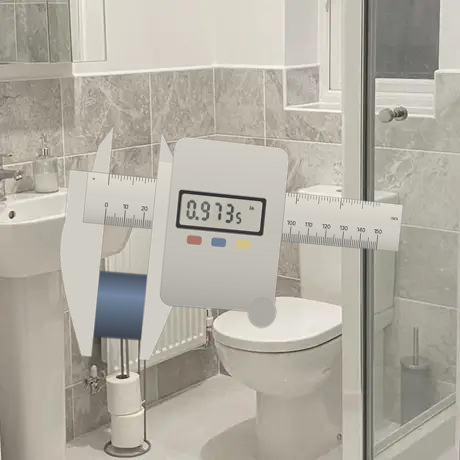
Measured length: 0.9735 in
